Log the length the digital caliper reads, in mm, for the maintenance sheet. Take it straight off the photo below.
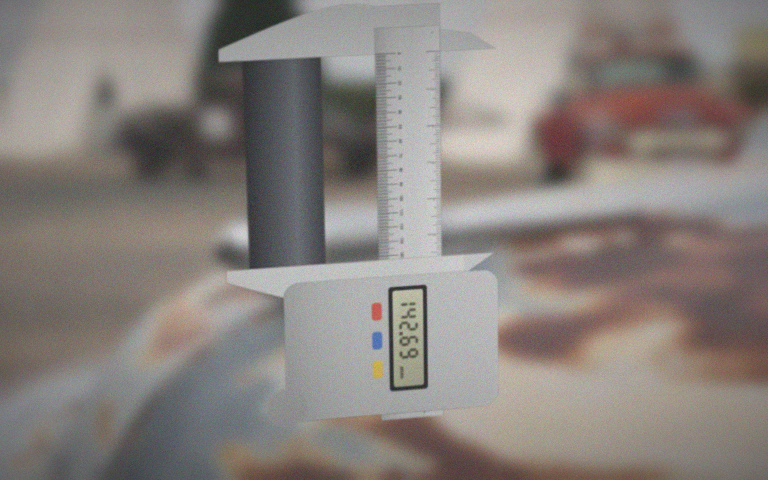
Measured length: 142.69 mm
